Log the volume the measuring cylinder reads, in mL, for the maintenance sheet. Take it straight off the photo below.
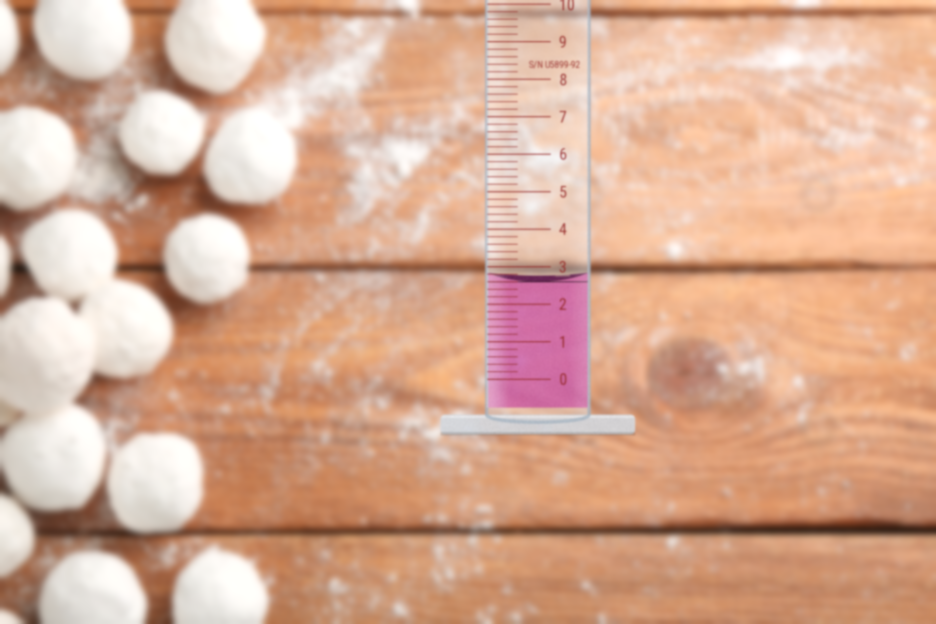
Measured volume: 2.6 mL
